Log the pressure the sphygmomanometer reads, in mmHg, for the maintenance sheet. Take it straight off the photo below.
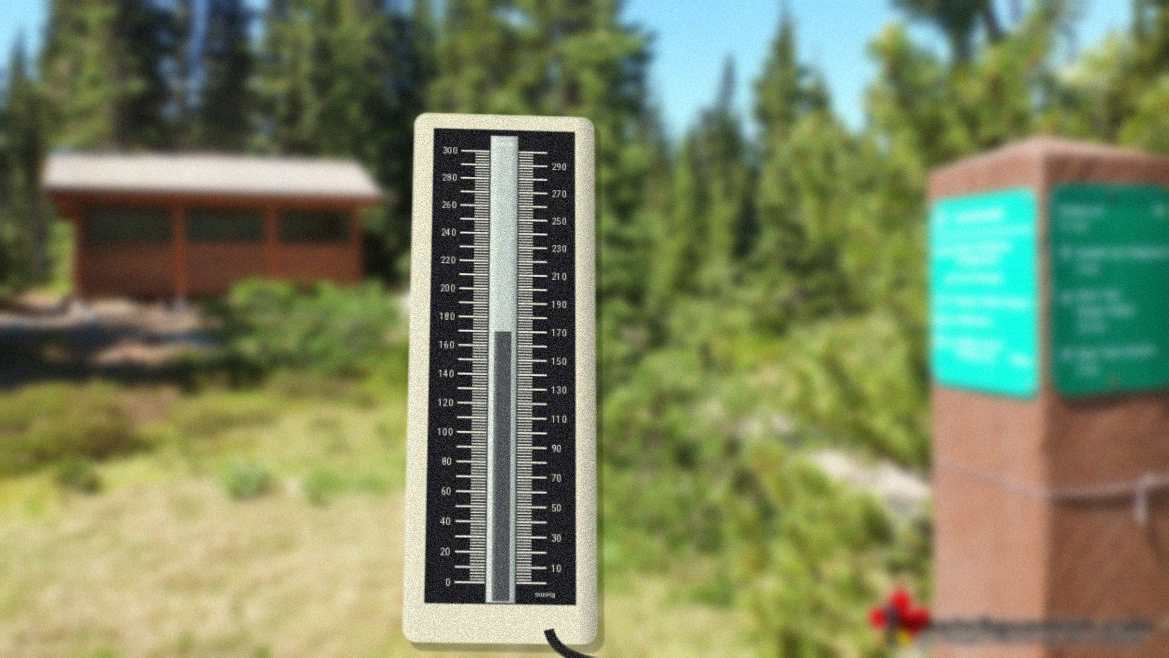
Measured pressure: 170 mmHg
